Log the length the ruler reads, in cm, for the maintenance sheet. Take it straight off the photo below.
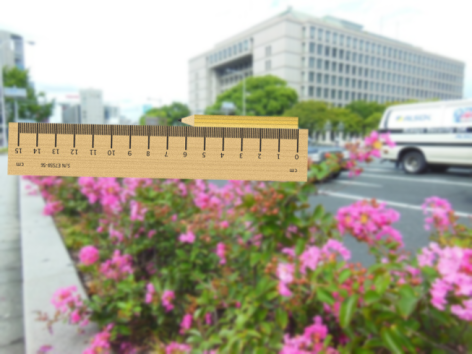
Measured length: 6.5 cm
